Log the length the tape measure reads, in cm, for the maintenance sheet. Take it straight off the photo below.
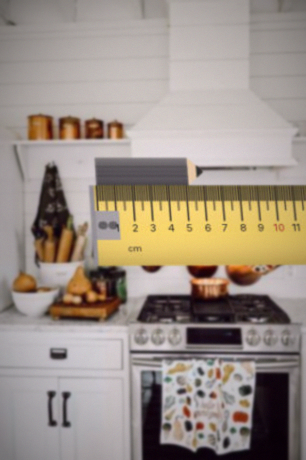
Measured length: 6 cm
